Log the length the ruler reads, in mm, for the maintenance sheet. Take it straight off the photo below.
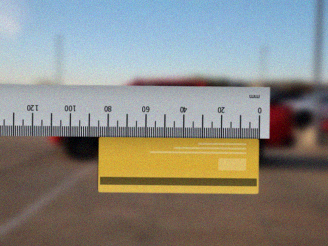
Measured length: 85 mm
